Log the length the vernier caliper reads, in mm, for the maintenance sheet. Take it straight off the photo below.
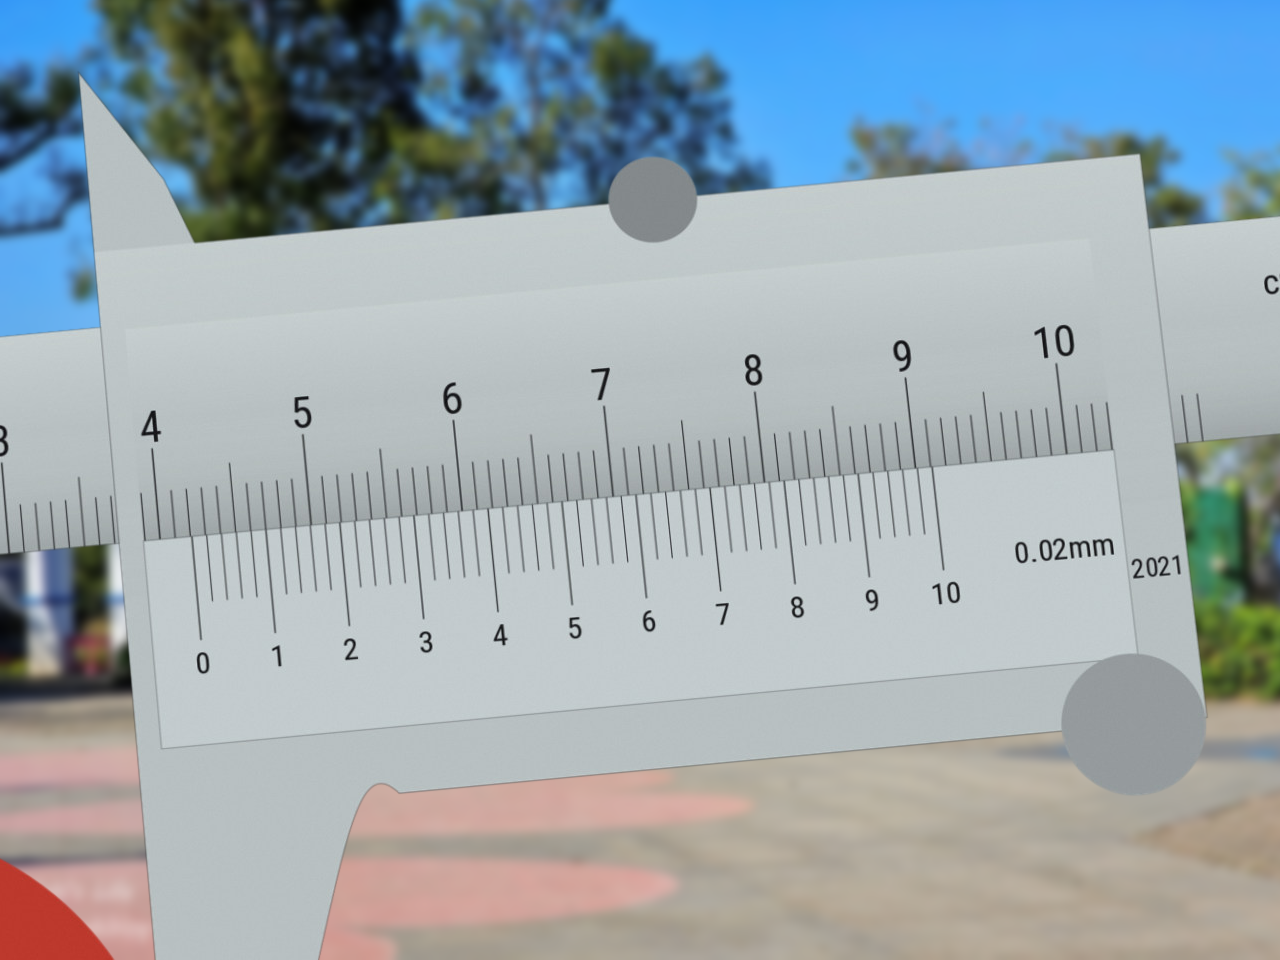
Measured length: 42.1 mm
